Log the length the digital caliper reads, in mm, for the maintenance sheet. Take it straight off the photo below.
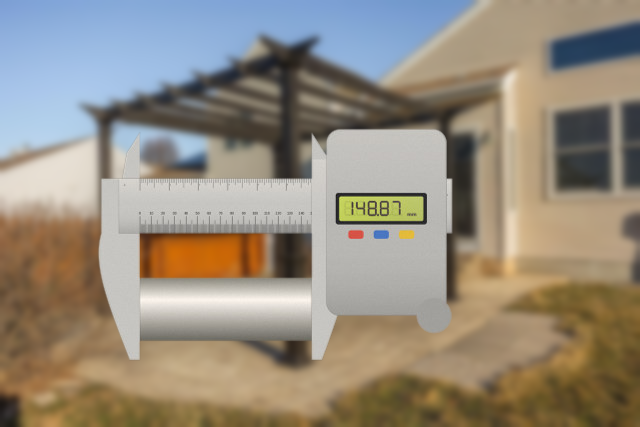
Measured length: 148.87 mm
